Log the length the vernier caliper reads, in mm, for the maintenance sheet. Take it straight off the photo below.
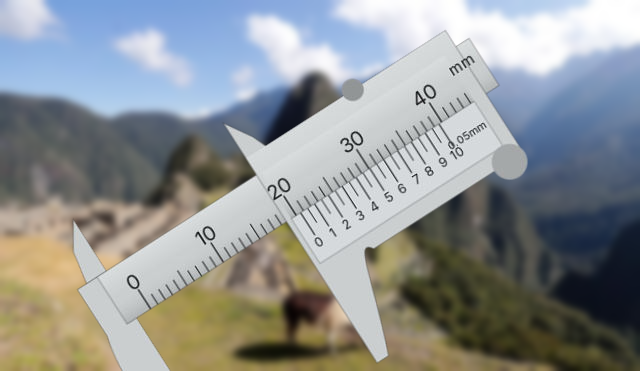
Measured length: 20.6 mm
